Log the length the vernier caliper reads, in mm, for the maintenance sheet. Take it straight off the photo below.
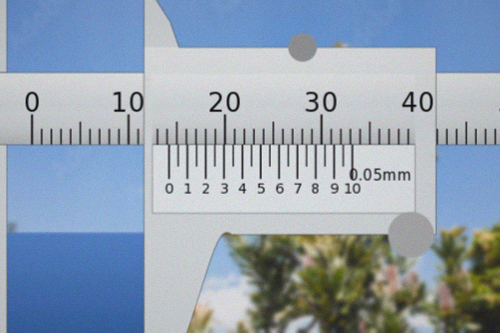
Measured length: 14.2 mm
